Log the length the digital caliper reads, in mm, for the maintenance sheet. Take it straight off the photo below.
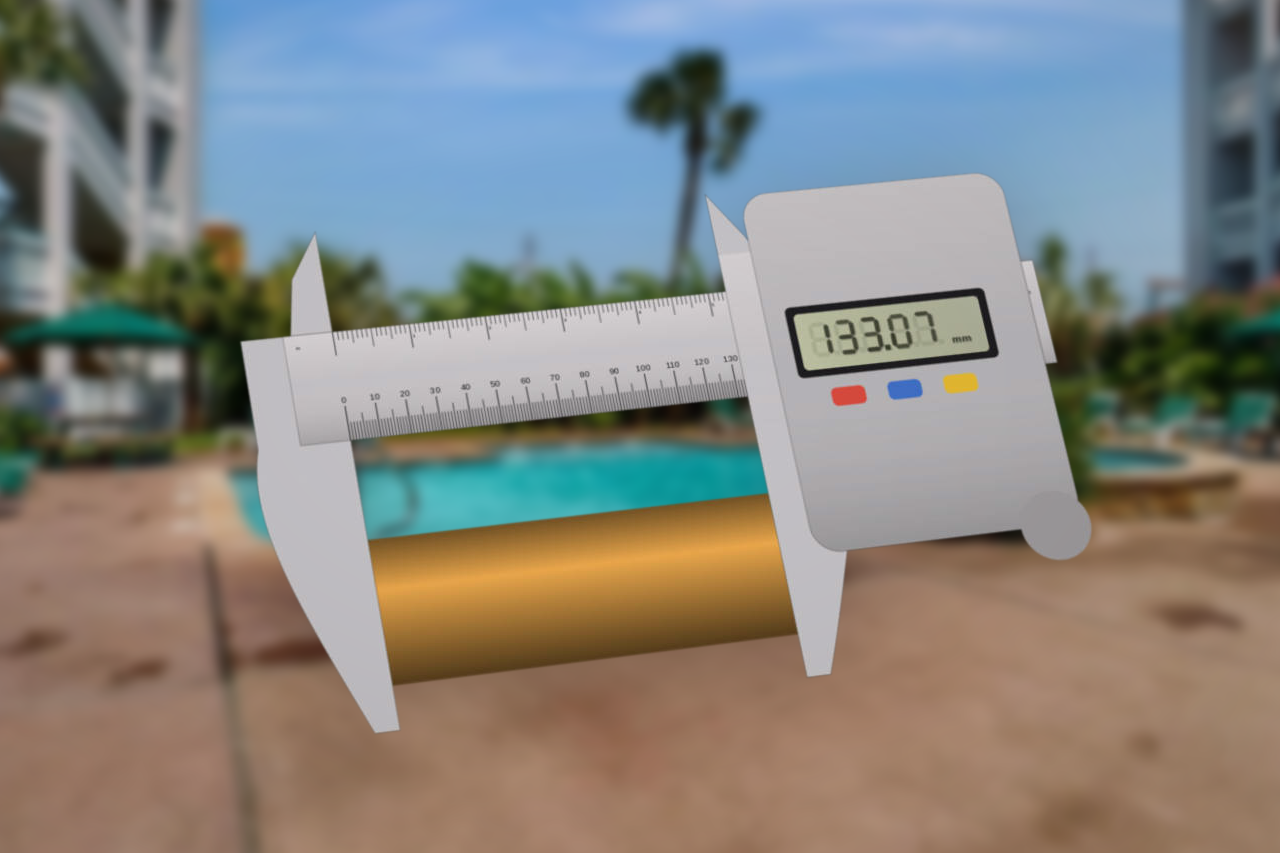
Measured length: 133.07 mm
